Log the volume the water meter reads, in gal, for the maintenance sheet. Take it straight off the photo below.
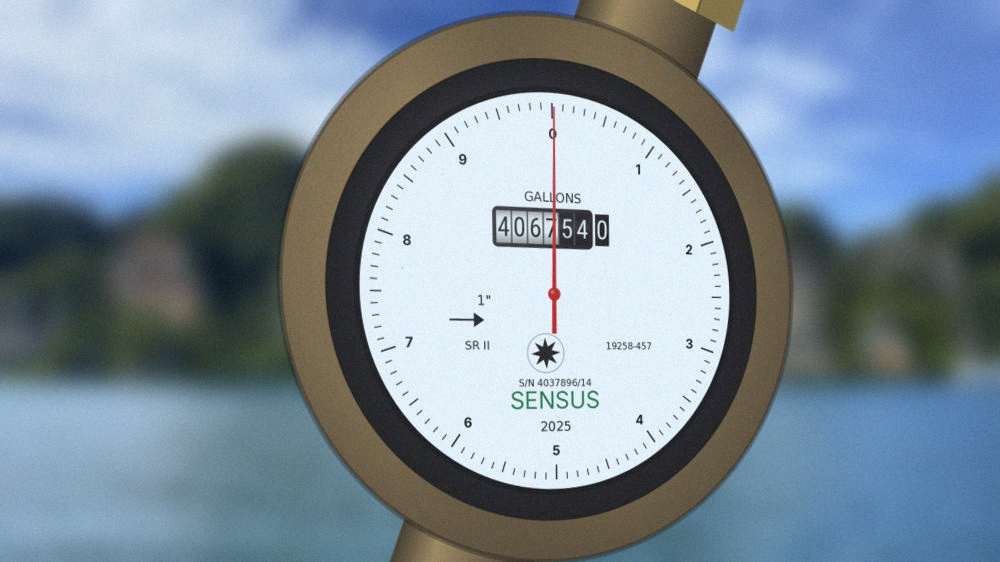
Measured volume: 4067540.0 gal
